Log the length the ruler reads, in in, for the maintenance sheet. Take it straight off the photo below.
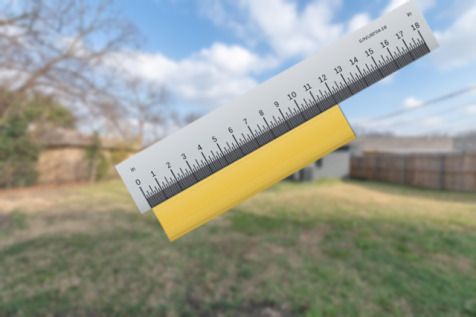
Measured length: 12 in
